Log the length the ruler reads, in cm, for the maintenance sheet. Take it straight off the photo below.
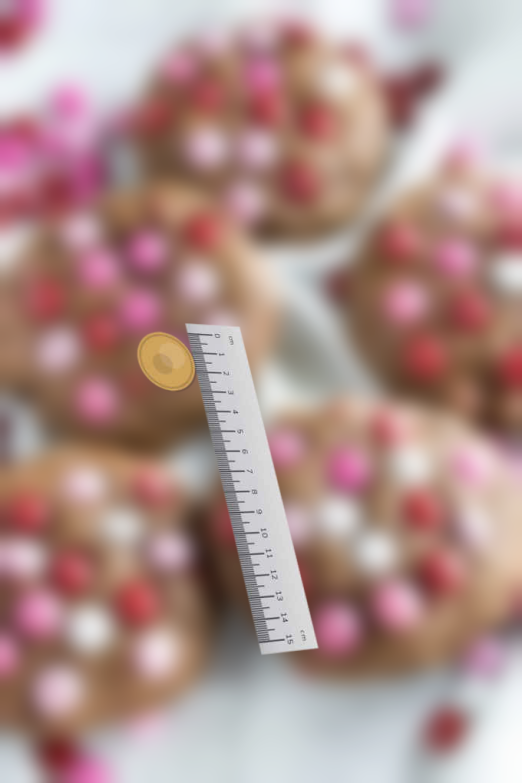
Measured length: 3 cm
